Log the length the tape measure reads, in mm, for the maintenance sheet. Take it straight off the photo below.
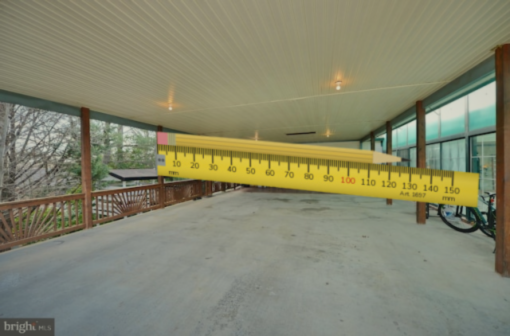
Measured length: 130 mm
